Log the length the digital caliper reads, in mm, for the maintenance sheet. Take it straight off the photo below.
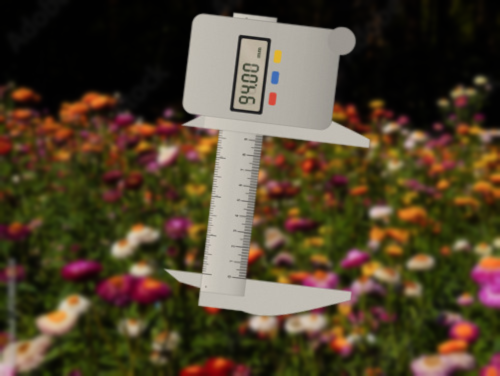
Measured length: 94.00 mm
